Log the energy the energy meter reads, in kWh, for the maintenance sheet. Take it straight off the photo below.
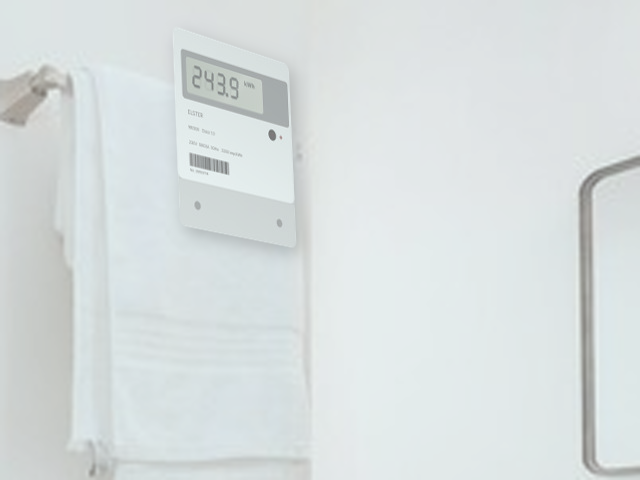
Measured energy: 243.9 kWh
